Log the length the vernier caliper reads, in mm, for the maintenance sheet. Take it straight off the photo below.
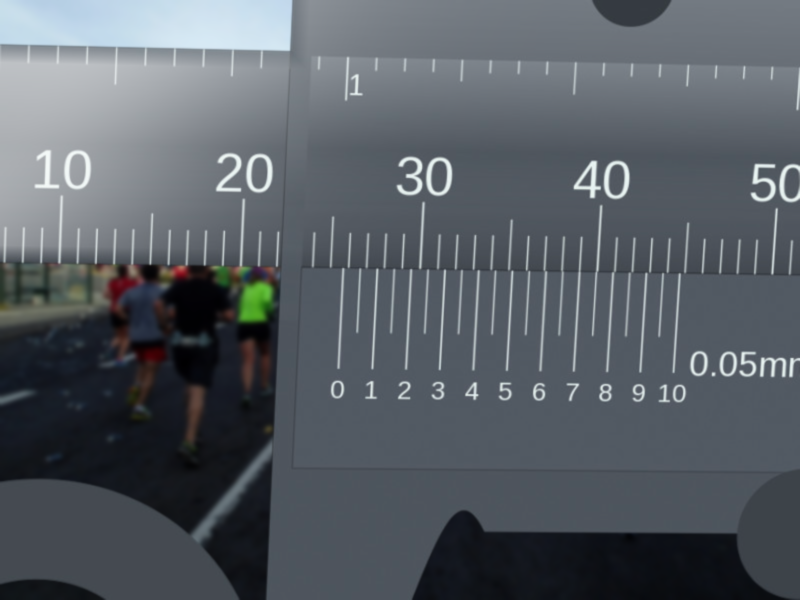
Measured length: 25.7 mm
